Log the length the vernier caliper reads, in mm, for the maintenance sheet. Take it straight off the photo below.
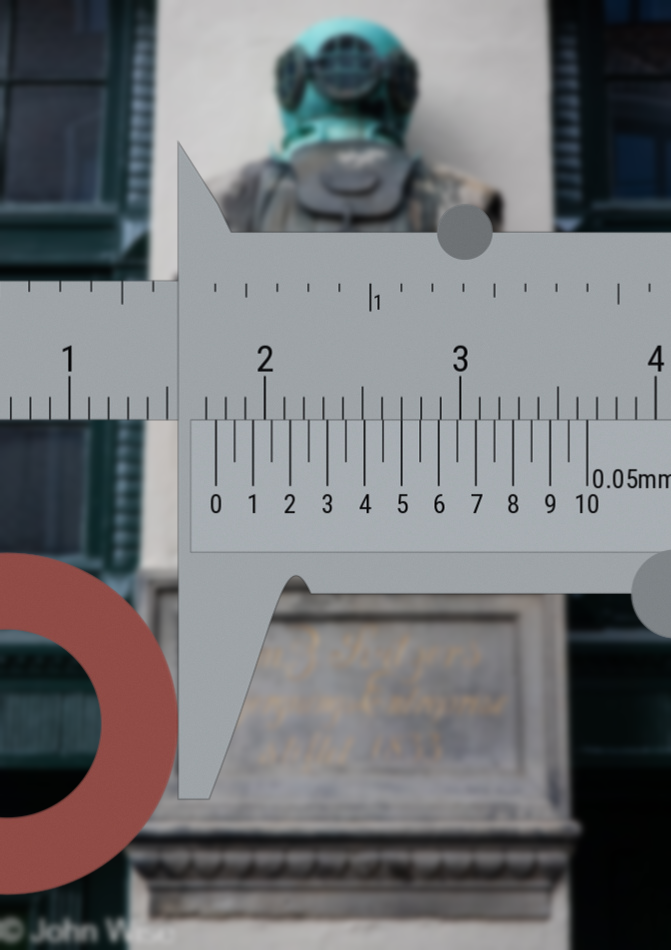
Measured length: 17.5 mm
